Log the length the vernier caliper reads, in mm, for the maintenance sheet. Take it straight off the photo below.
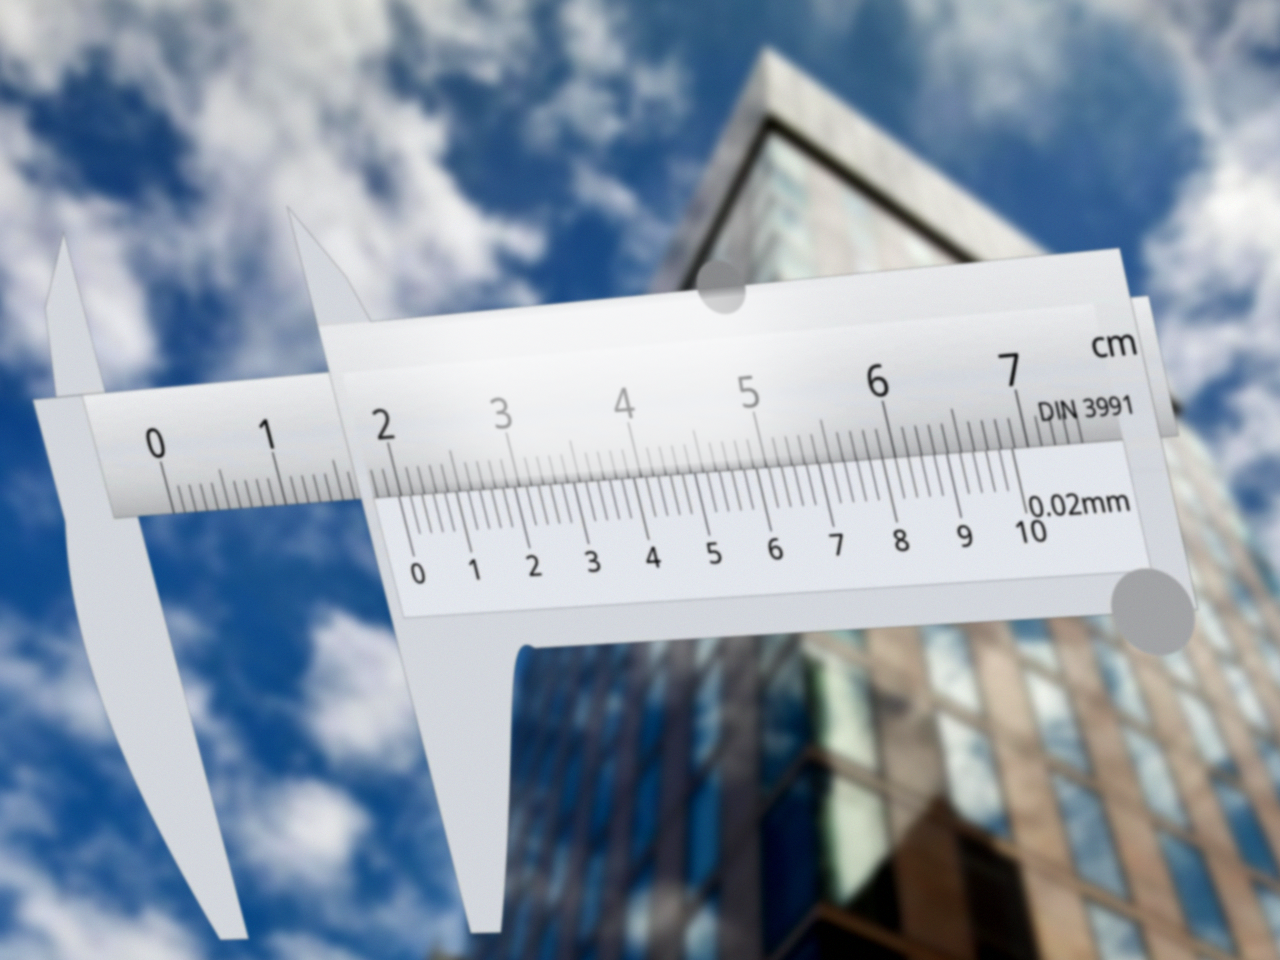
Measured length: 19.8 mm
